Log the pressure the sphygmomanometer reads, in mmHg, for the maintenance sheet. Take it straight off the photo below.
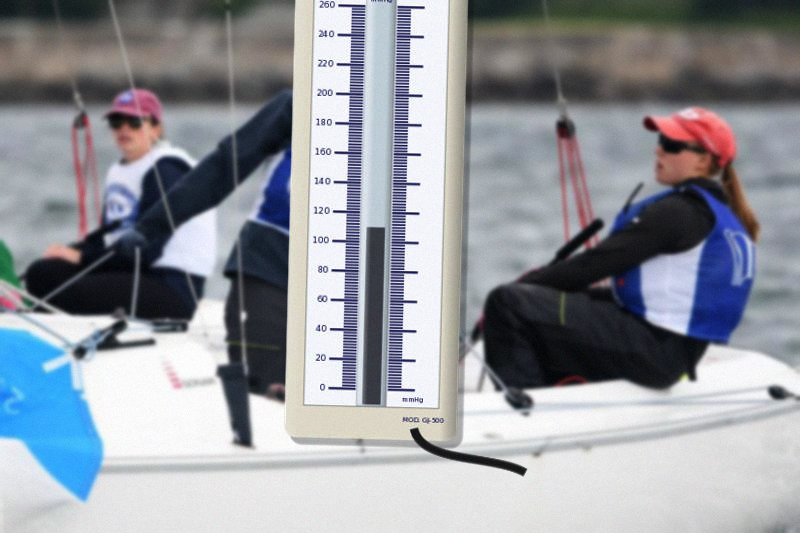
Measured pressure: 110 mmHg
